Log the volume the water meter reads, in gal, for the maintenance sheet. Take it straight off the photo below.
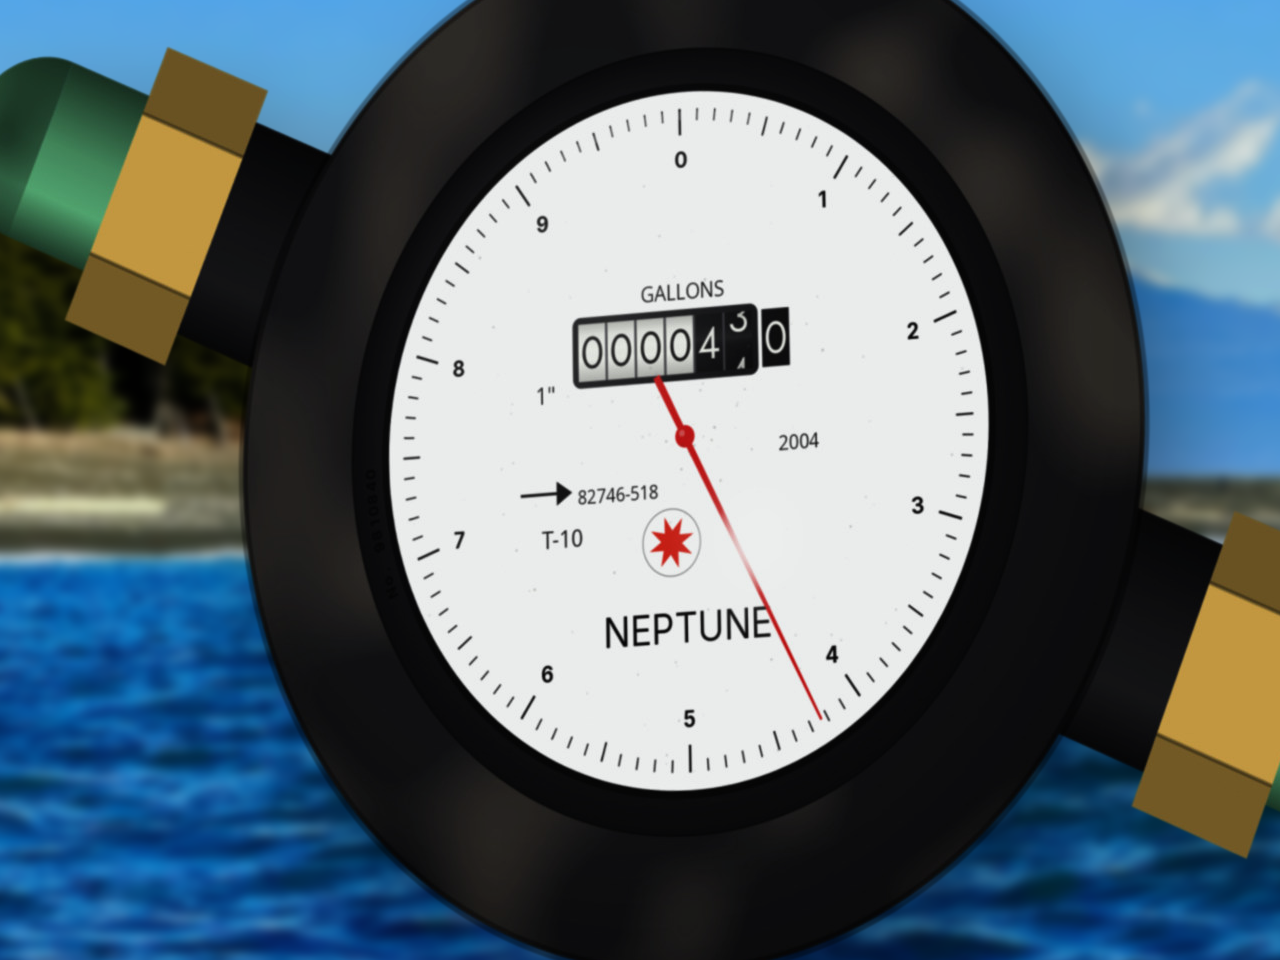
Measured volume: 434.2 gal
